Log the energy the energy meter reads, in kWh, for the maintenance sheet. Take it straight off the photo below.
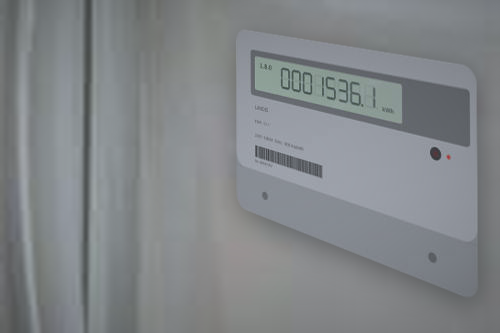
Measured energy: 1536.1 kWh
